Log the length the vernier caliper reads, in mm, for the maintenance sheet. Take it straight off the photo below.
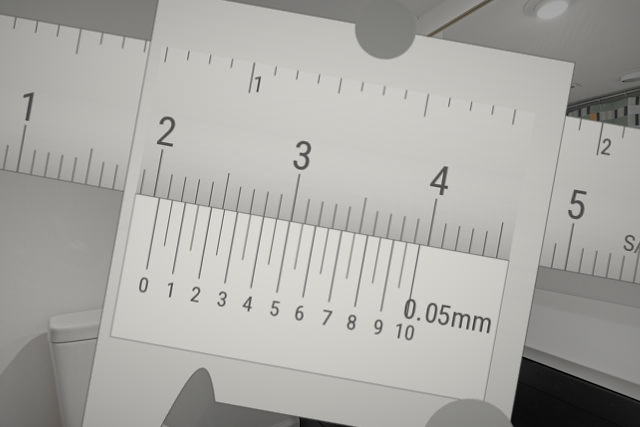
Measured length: 20.4 mm
